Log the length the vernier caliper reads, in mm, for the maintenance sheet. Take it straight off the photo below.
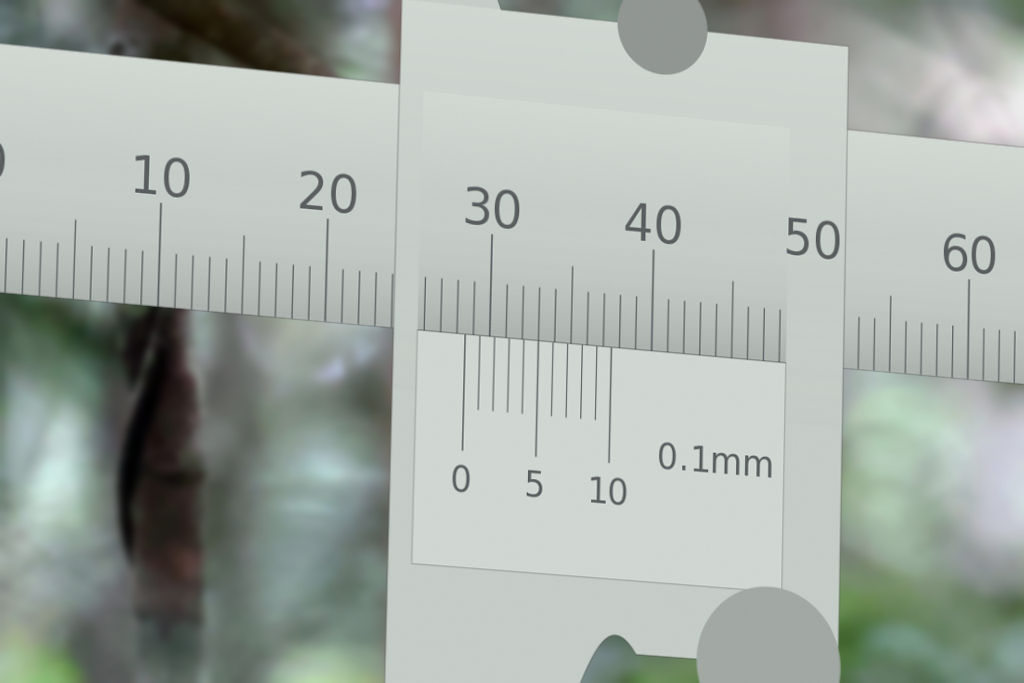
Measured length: 28.5 mm
